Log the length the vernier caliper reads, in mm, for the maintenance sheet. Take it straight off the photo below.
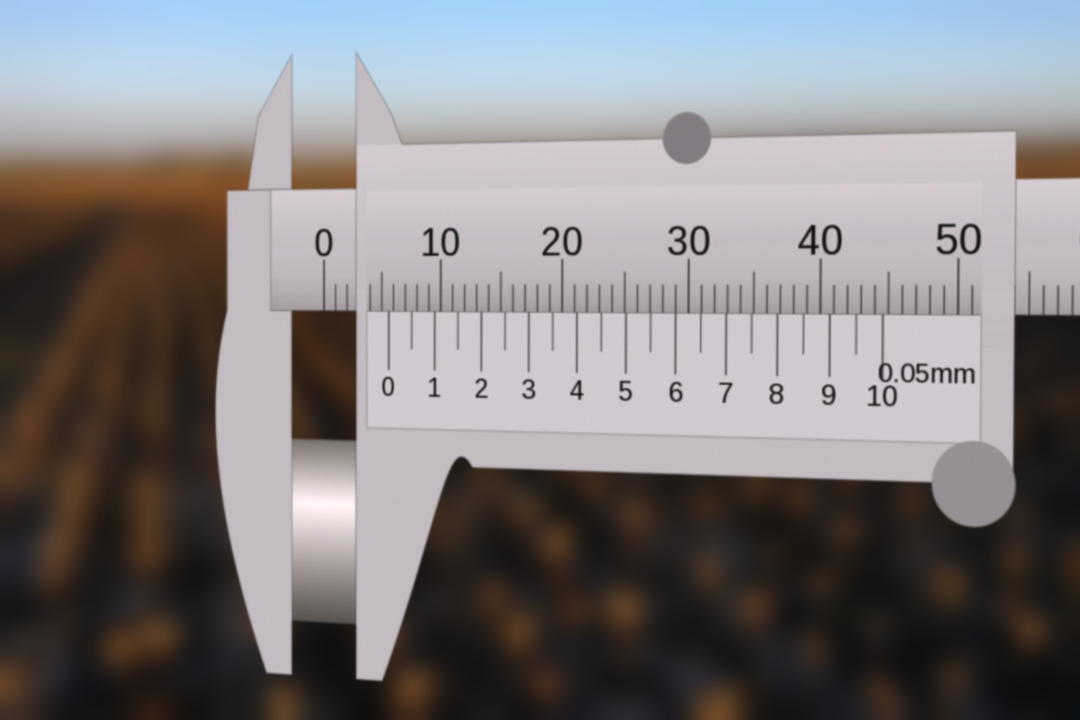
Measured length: 5.6 mm
